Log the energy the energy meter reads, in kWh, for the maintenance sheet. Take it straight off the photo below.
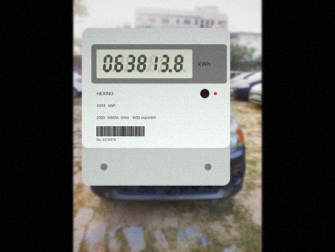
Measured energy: 63813.8 kWh
